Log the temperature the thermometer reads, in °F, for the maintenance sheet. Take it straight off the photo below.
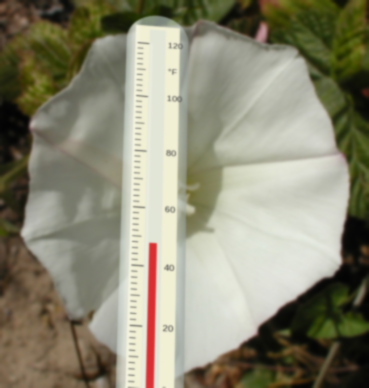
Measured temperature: 48 °F
